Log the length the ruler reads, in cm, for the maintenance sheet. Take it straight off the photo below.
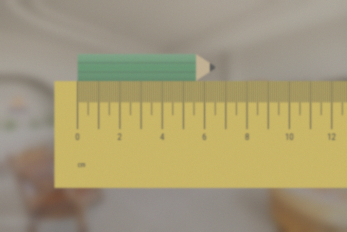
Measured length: 6.5 cm
